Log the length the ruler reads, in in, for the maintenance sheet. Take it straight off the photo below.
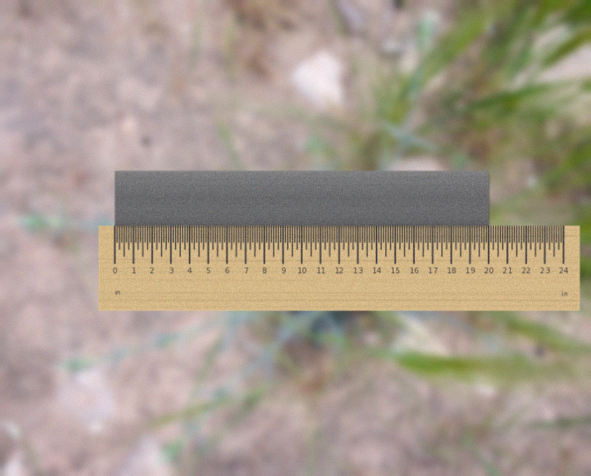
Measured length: 20 in
